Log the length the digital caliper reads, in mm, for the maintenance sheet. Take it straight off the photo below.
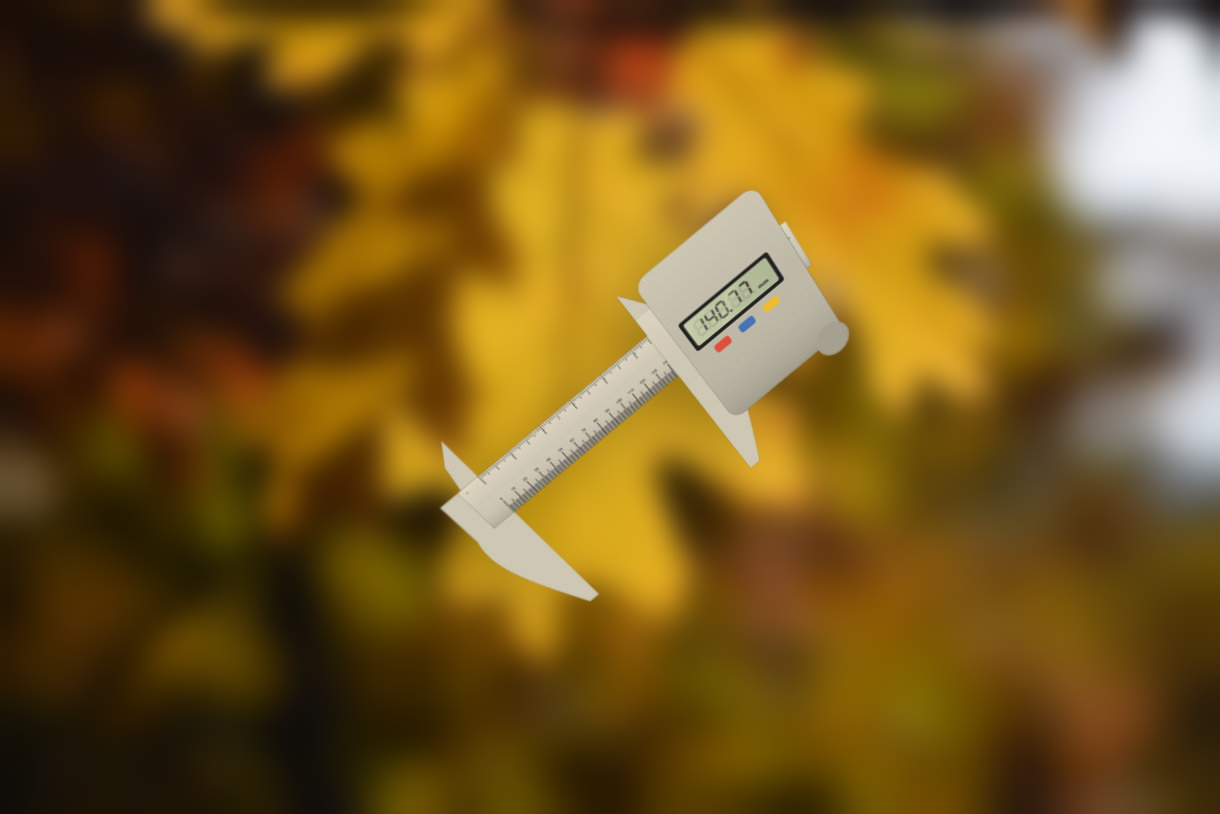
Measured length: 140.77 mm
